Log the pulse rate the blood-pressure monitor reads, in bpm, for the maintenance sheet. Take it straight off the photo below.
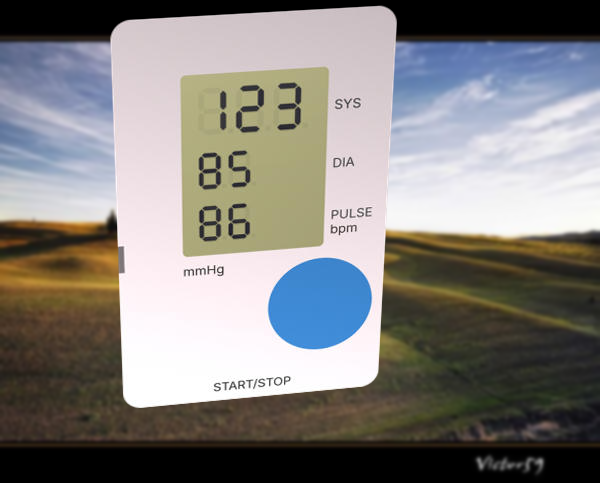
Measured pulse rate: 86 bpm
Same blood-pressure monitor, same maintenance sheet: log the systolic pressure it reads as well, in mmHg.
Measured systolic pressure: 123 mmHg
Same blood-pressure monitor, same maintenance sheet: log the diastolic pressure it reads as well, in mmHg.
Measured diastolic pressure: 85 mmHg
